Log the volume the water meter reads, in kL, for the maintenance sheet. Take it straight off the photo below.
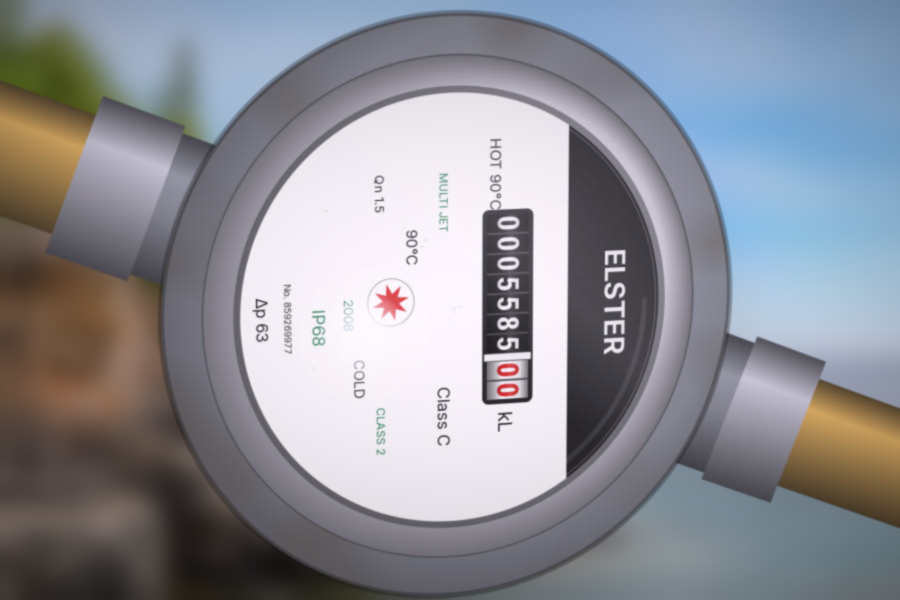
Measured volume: 5585.00 kL
